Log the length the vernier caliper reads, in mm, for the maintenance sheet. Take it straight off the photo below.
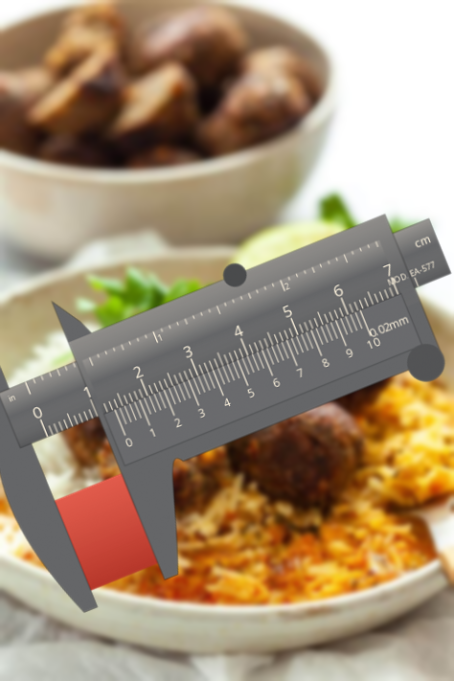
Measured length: 13.4 mm
